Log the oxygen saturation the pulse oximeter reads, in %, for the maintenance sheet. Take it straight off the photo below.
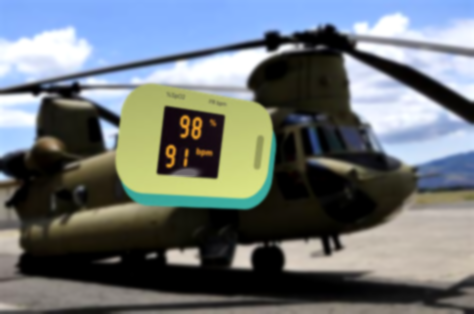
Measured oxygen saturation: 98 %
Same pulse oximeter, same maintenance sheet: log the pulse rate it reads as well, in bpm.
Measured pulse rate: 91 bpm
